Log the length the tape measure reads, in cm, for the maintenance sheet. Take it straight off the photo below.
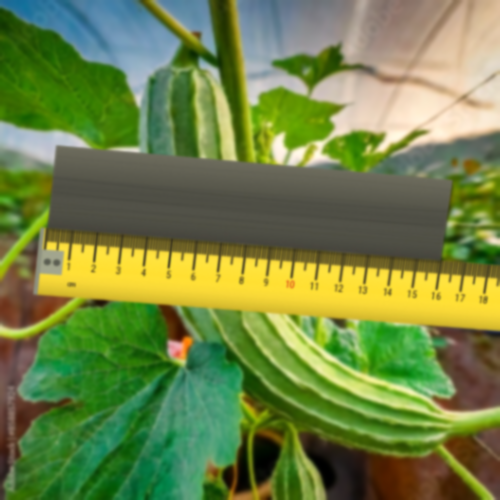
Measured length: 16 cm
